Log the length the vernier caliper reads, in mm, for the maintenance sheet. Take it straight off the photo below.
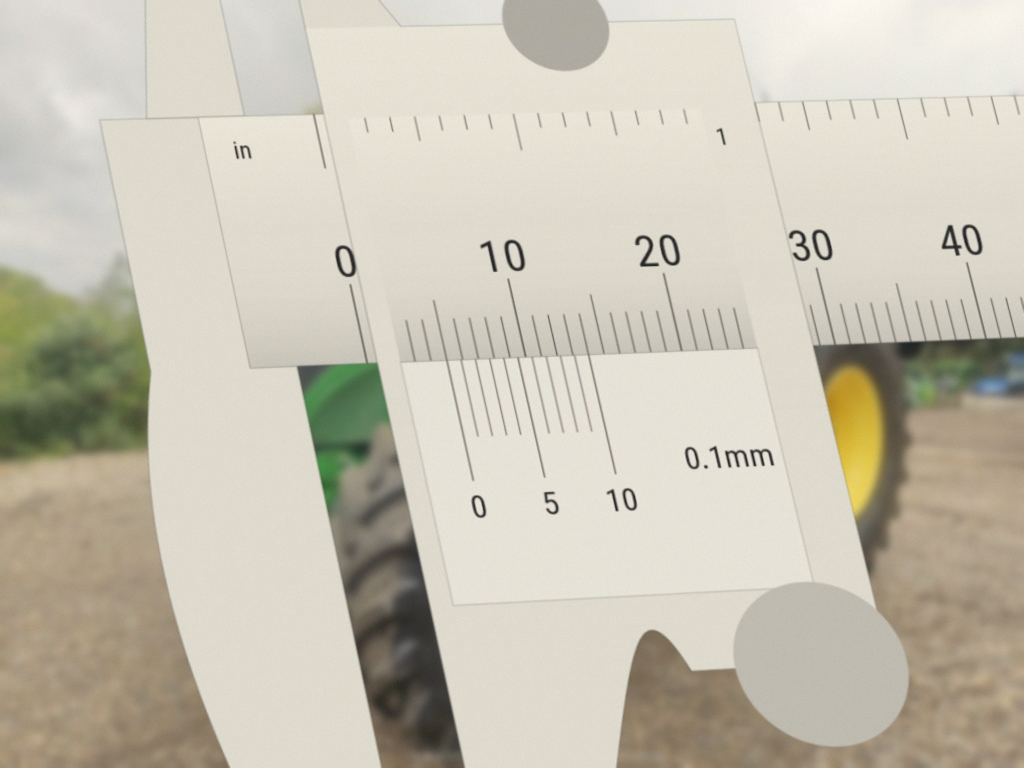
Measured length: 5.0 mm
